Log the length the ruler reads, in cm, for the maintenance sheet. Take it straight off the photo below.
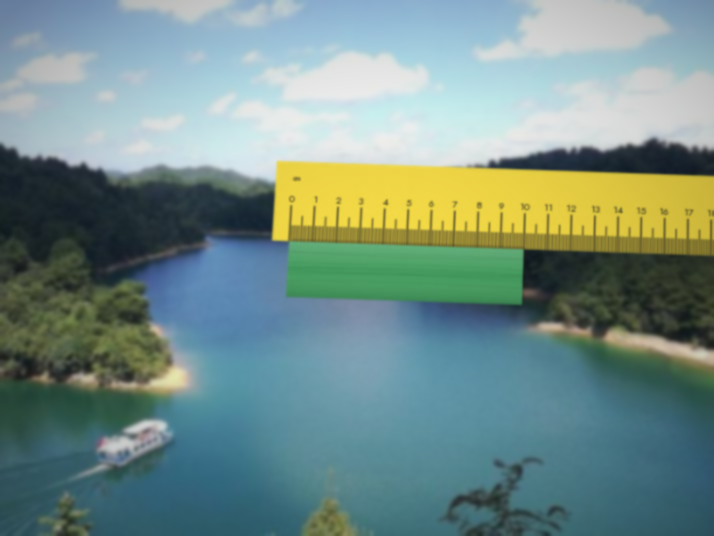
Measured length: 10 cm
